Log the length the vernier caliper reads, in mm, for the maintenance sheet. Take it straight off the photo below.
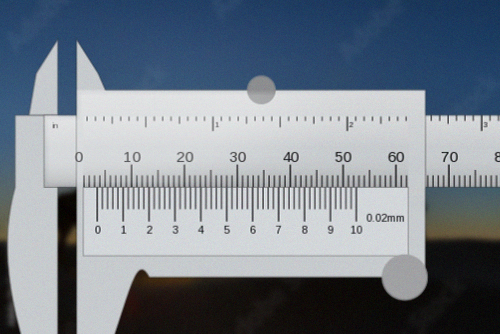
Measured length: 3.5 mm
